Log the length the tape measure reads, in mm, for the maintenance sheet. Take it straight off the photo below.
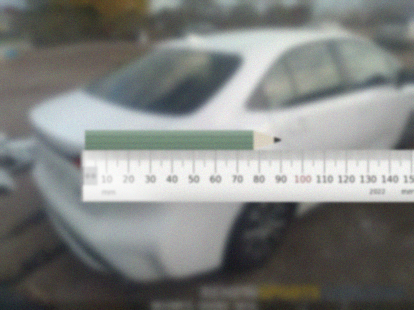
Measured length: 90 mm
